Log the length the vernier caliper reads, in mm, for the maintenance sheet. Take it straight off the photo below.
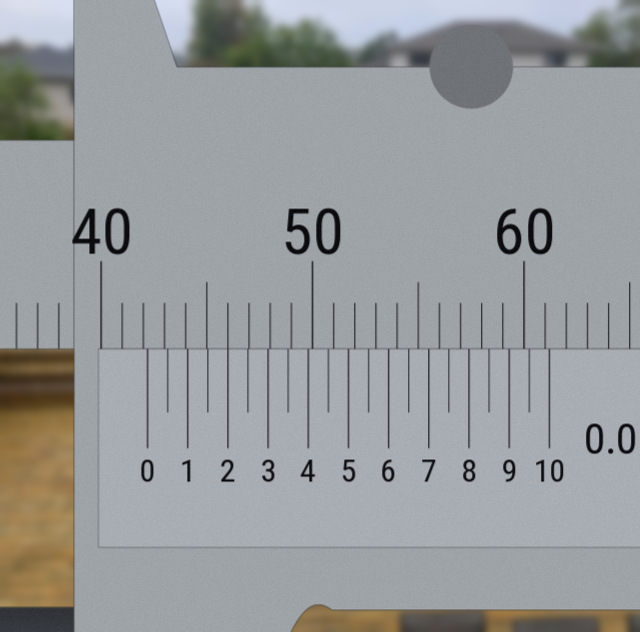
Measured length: 42.2 mm
